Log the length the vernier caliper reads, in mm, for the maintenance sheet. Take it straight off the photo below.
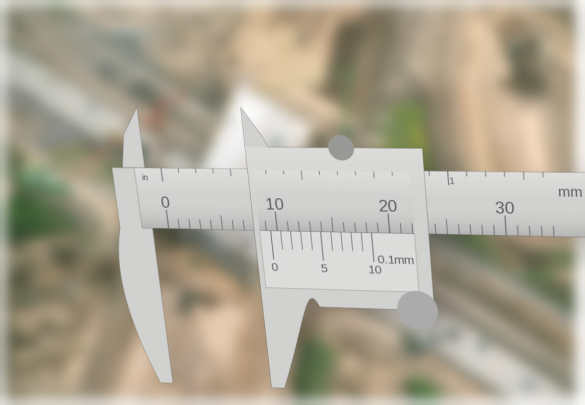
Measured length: 9.4 mm
